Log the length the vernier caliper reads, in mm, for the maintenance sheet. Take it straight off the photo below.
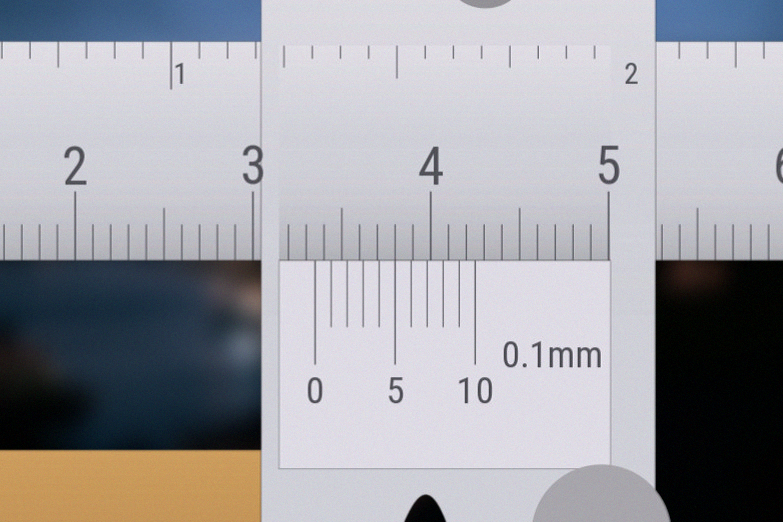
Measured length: 33.5 mm
